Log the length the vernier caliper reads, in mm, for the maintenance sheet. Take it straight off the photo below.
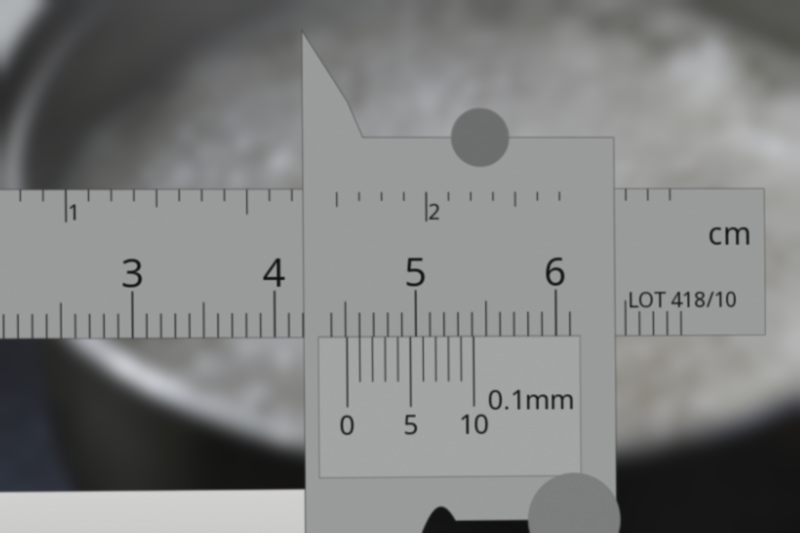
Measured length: 45.1 mm
